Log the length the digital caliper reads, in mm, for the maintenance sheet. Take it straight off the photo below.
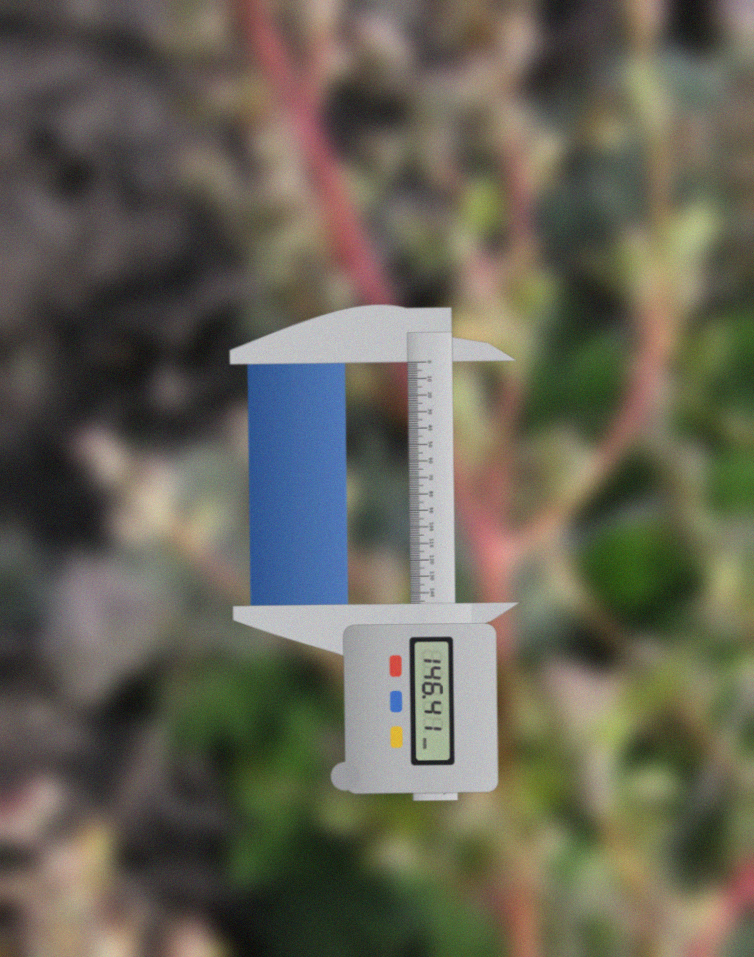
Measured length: 146.41 mm
